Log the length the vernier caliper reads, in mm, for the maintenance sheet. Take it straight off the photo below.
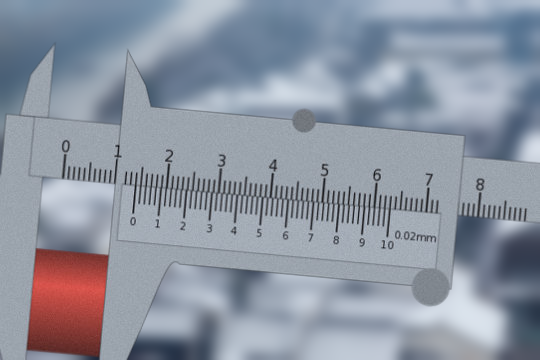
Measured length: 14.0 mm
